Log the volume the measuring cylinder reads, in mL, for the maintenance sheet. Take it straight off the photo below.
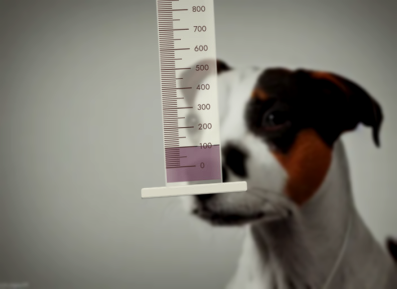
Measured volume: 100 mL
